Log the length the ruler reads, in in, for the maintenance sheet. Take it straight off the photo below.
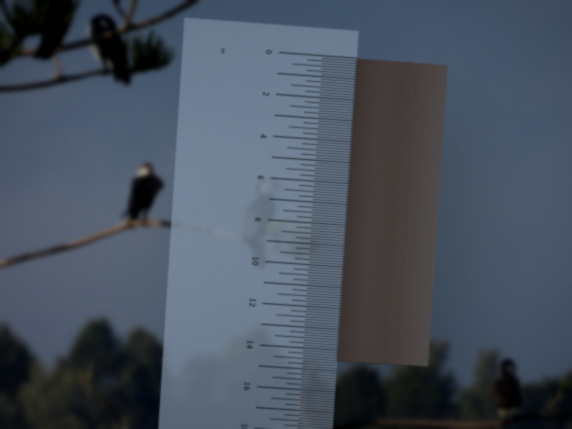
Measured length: 14.5 in
